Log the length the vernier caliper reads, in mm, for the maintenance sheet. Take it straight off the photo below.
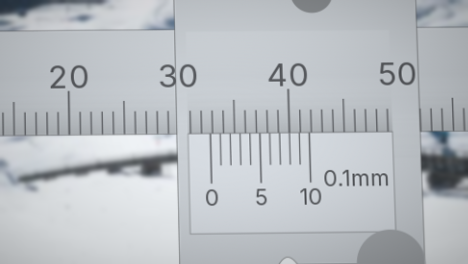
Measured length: 32.8 mm
